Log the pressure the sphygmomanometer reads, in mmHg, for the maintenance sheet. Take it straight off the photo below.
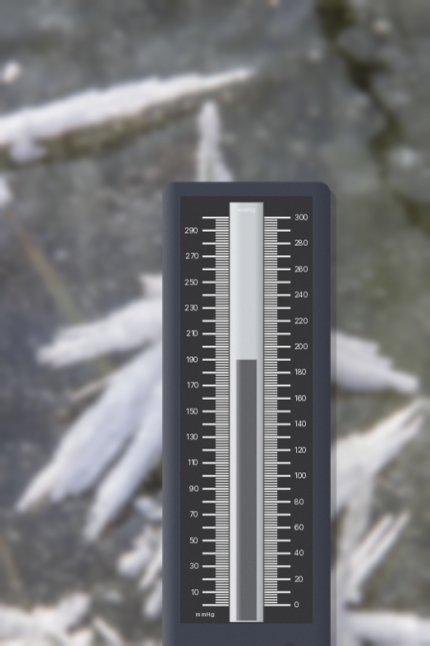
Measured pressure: 190 mmHg
